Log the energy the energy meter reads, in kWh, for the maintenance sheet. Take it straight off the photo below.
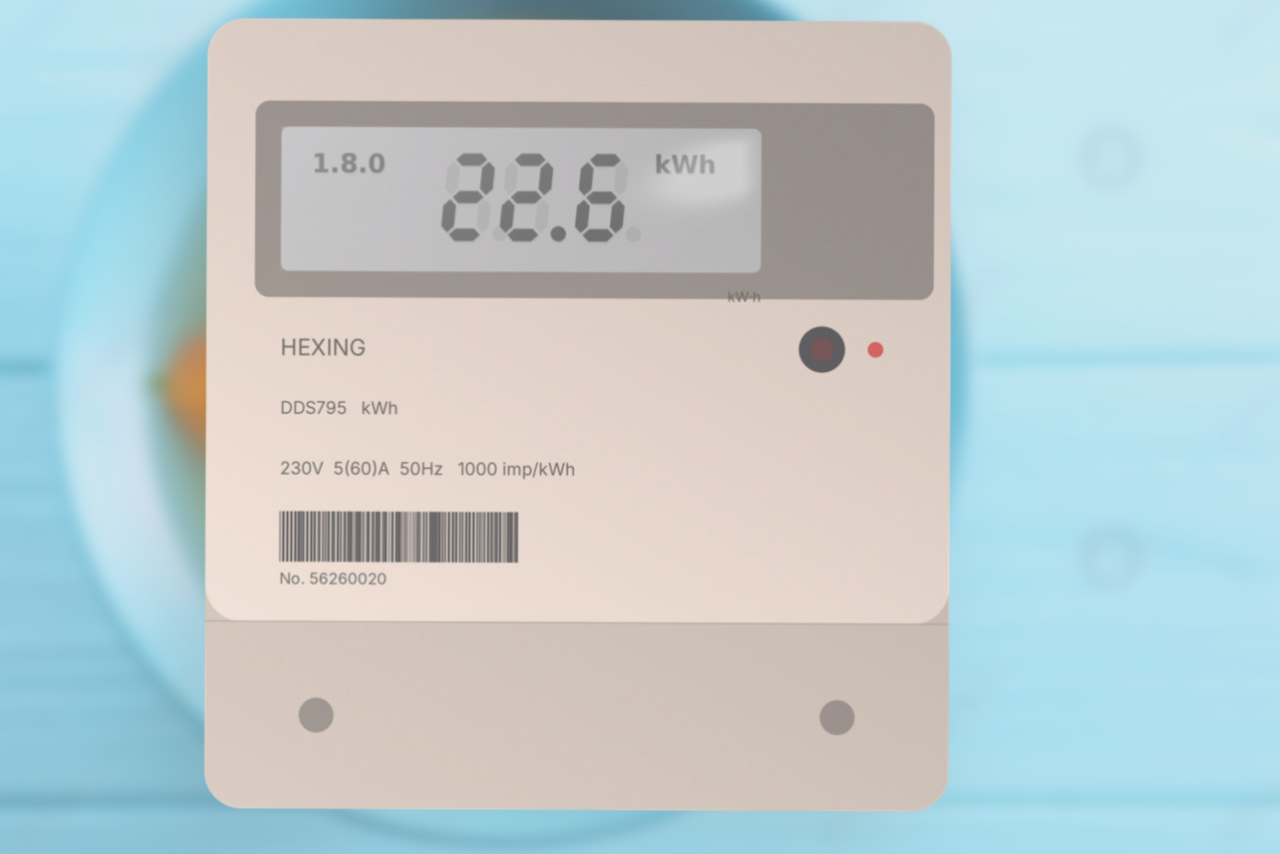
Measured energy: 22.6 kWh
